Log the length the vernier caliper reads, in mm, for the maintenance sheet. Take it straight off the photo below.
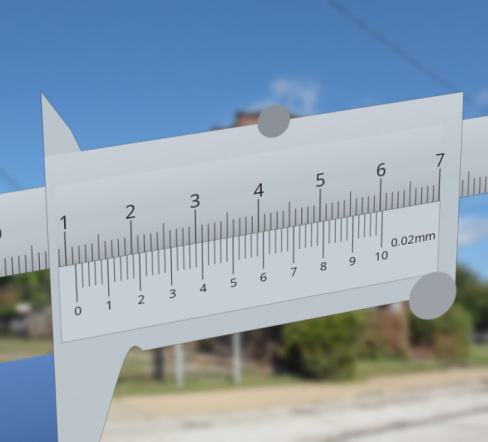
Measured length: 11.4 mm
